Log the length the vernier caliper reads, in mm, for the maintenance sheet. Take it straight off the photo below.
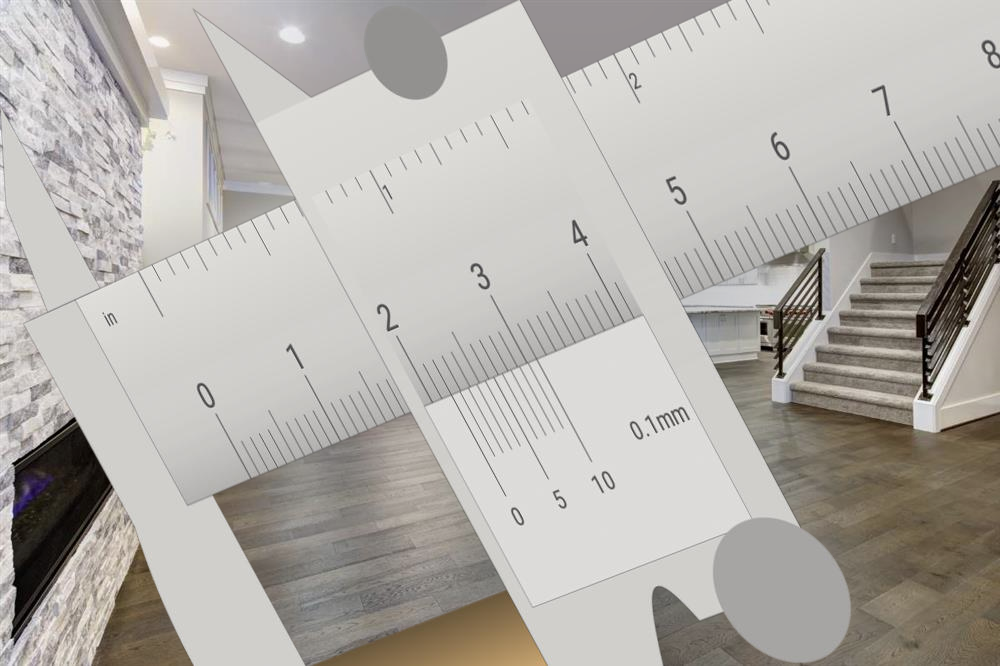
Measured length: 22.0 mm
